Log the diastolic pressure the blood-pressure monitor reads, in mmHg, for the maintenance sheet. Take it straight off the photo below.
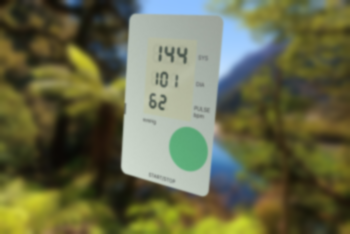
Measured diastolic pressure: 101 mmHg
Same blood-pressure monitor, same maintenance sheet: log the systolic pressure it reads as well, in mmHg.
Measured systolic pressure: 144 mmHg
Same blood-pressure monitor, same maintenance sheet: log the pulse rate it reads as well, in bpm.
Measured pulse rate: 62 bpm
